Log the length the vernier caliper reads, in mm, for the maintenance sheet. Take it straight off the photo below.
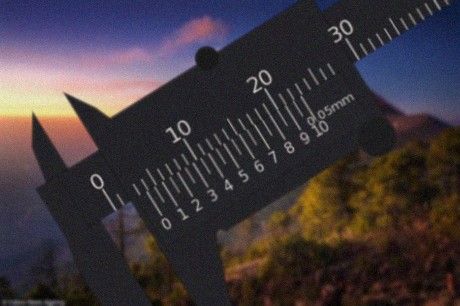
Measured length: 3.8 mm
